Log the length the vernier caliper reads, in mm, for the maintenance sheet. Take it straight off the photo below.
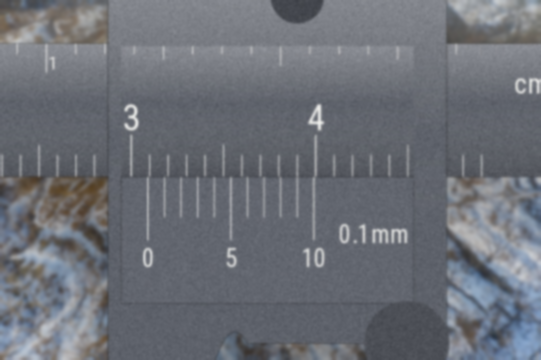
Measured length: 30.9 mm
